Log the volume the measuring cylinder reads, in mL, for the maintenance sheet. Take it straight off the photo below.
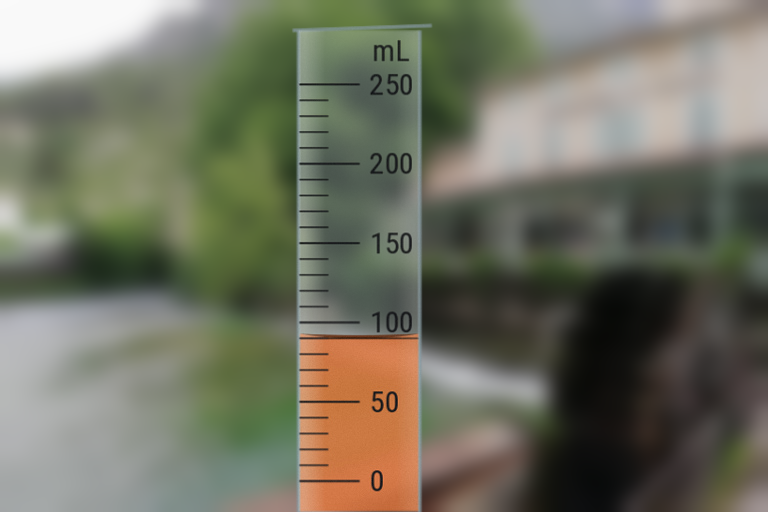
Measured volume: 90 mL
